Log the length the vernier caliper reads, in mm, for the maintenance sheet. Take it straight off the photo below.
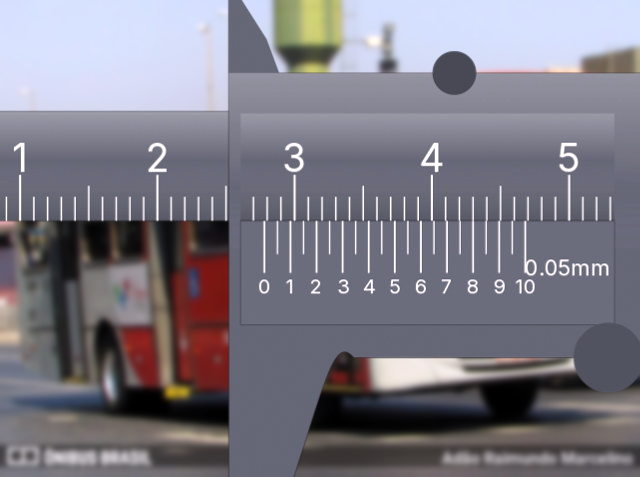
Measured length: 27.8 mm
